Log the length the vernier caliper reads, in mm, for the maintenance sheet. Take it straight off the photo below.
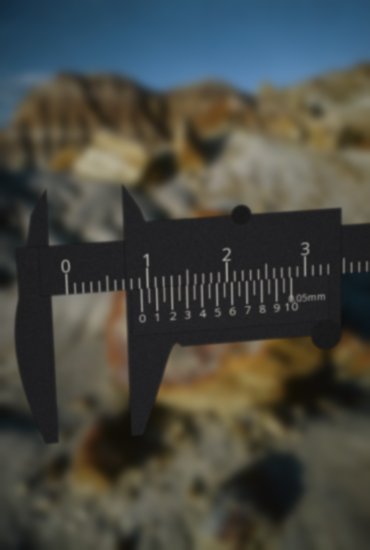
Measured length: 9.2 mm
